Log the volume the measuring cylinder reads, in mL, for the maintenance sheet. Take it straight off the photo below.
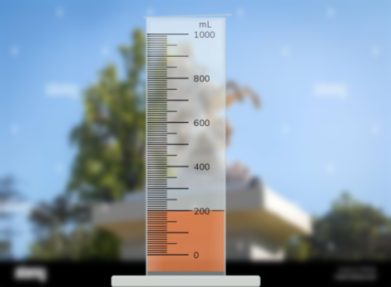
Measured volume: 200 mL
